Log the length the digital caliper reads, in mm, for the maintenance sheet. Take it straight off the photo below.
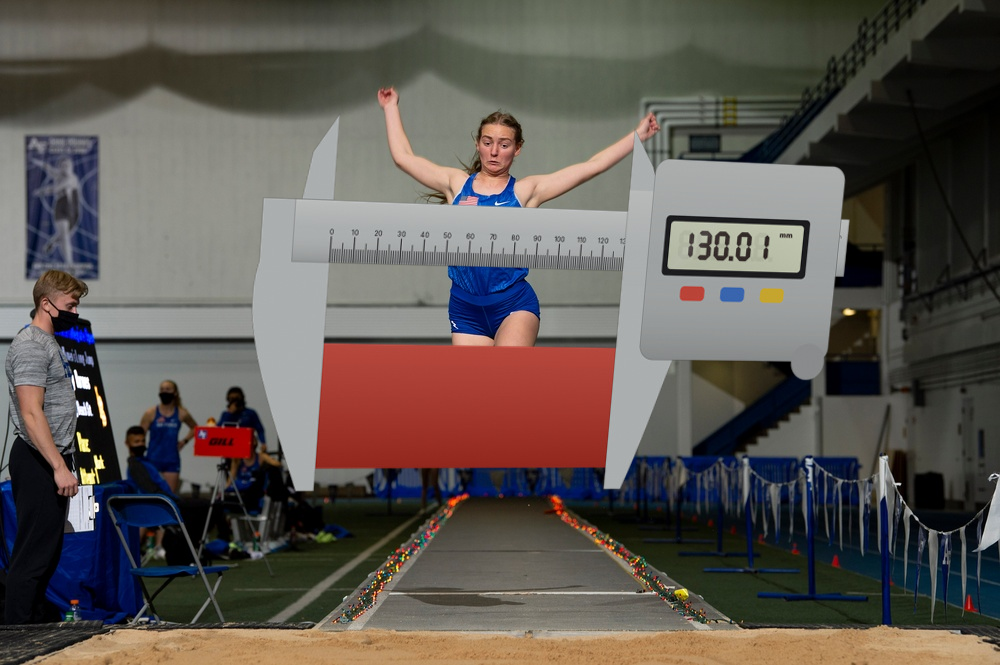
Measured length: 130.01 mm
